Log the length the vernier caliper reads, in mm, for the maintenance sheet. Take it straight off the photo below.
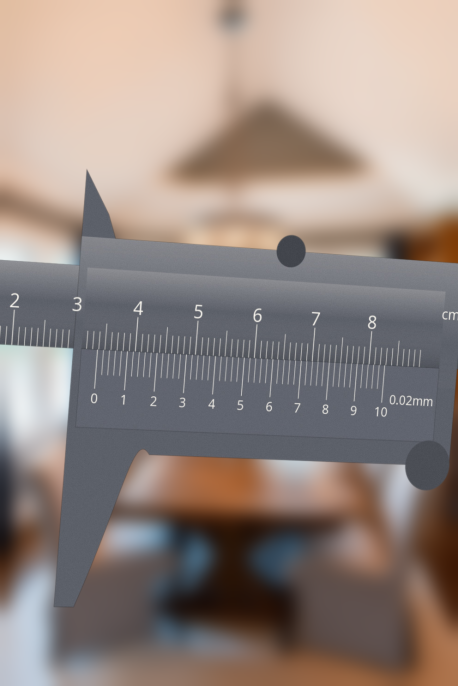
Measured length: 33.8 mm
